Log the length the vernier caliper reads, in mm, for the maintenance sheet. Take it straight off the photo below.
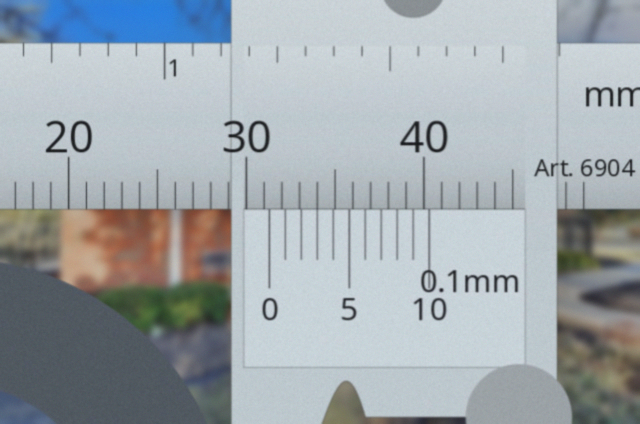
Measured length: 31.3 mm
